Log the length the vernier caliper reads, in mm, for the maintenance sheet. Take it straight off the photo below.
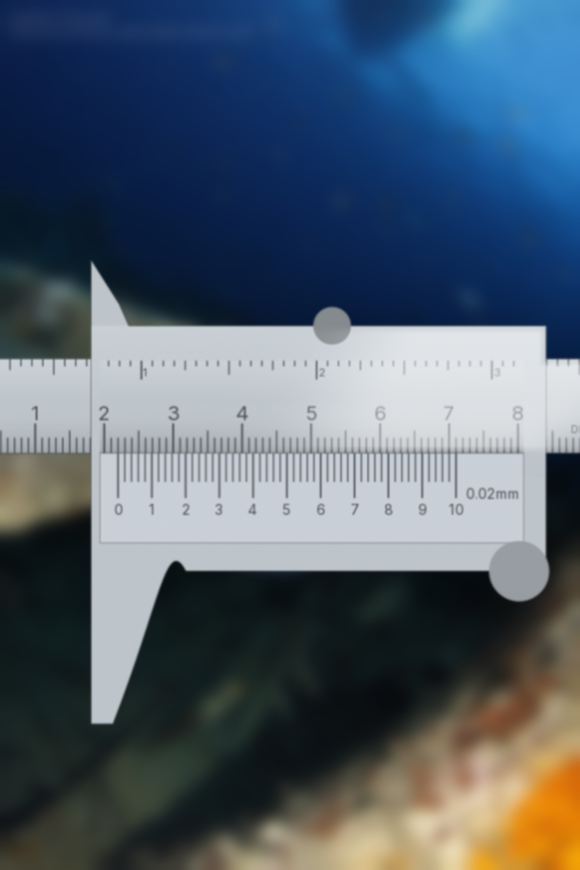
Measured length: 22.0 mm
